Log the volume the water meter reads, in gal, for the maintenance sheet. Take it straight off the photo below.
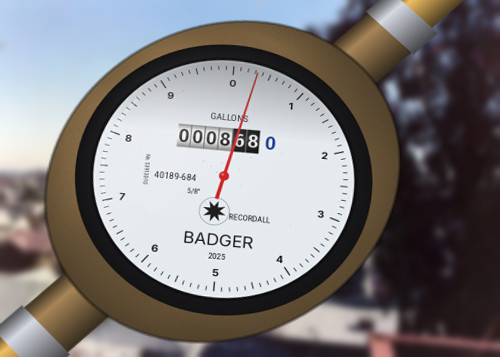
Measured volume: 8680.3 gal
